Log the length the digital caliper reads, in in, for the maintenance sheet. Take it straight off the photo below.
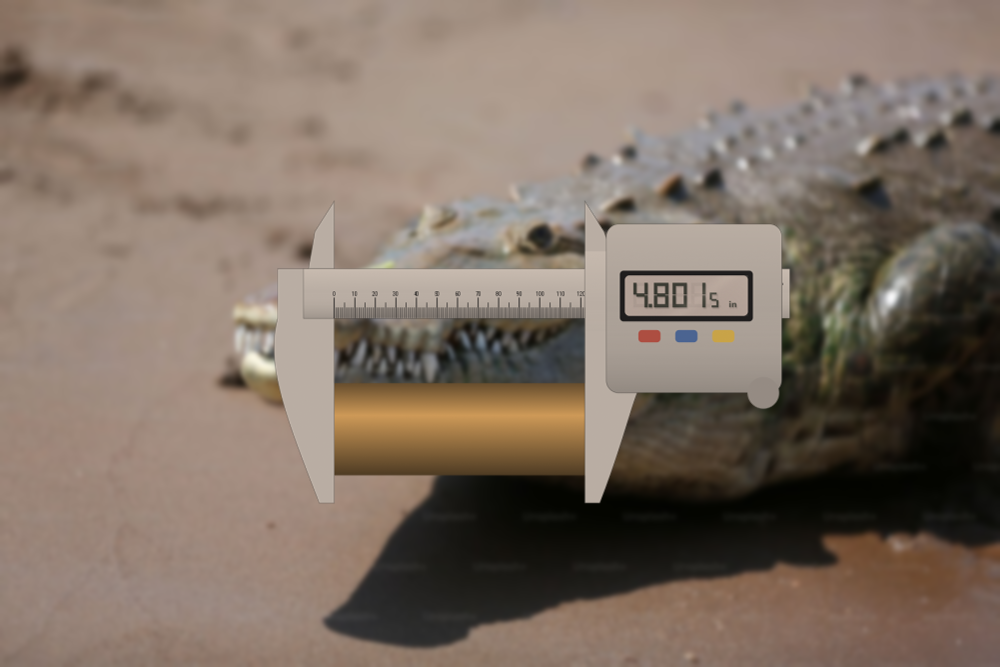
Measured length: 4.8015 in
